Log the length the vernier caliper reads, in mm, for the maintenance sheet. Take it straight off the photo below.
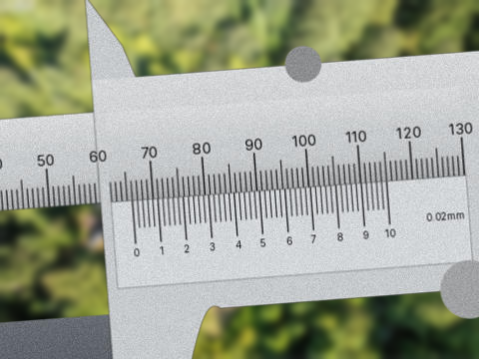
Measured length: 66.0 mm
